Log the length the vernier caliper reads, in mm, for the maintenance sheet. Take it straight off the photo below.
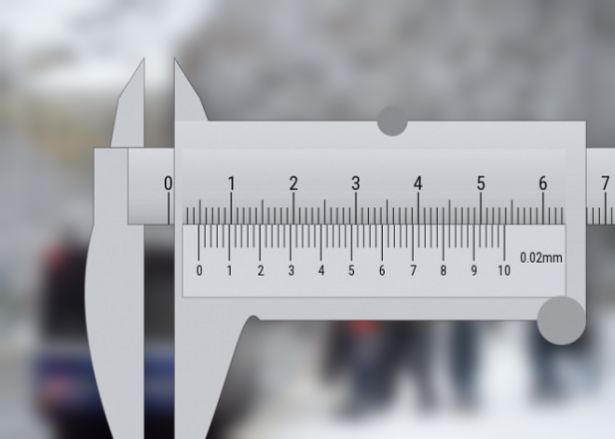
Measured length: 4.8 mm
